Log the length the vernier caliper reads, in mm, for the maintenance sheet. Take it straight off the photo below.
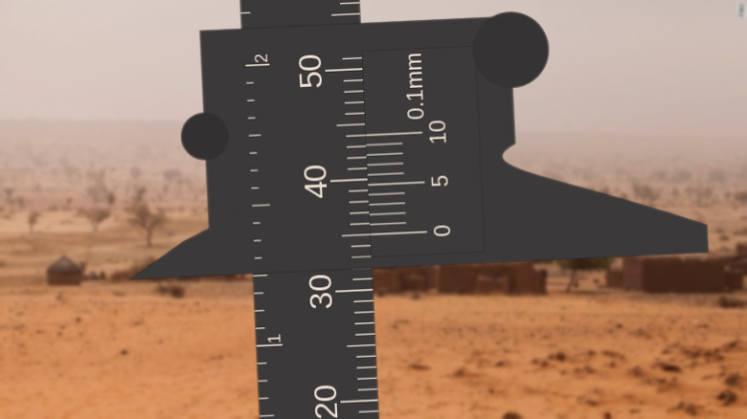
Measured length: 35.0 mm
